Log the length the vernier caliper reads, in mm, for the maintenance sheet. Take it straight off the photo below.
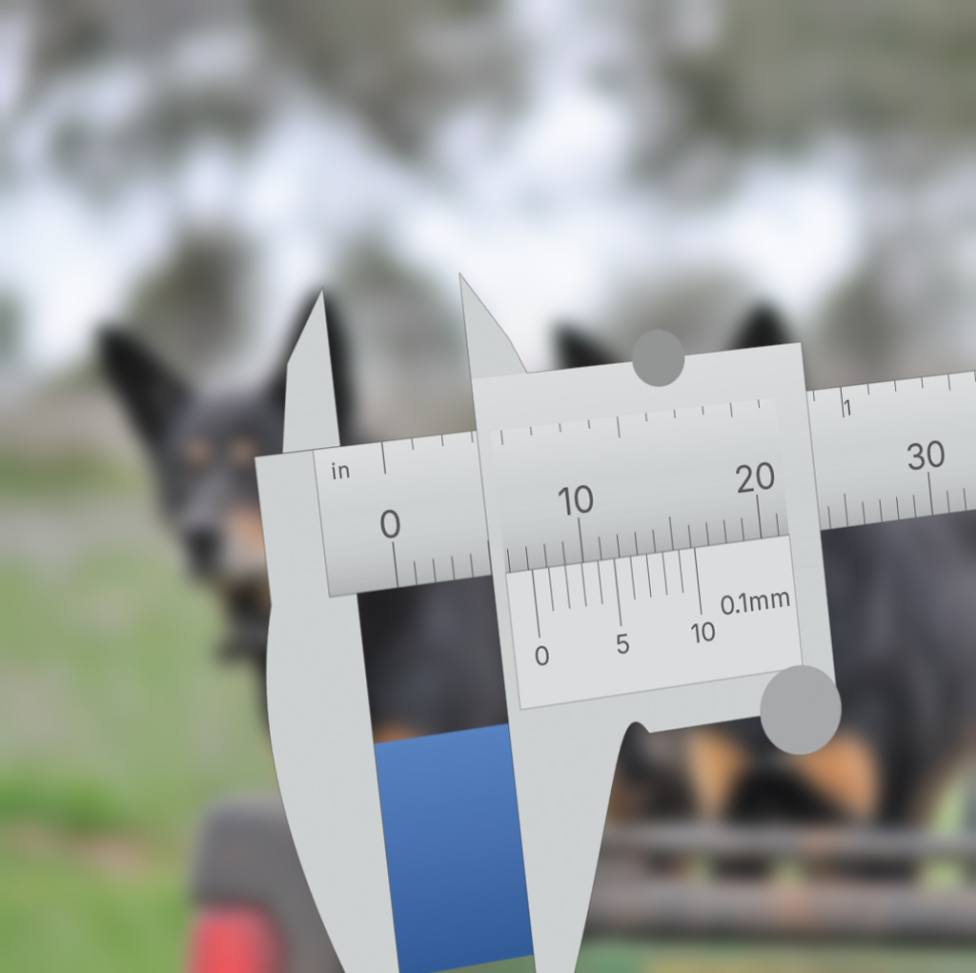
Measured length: 7.2 mm
